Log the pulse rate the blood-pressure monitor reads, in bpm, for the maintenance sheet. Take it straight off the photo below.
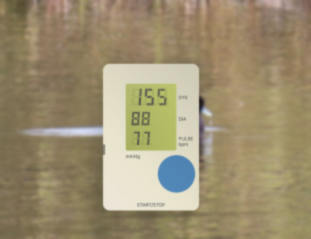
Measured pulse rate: 77 bpm
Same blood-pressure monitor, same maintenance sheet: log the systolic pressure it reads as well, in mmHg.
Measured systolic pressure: 155 mmHg
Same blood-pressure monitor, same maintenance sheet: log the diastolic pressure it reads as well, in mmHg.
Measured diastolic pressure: 88 mmHg
